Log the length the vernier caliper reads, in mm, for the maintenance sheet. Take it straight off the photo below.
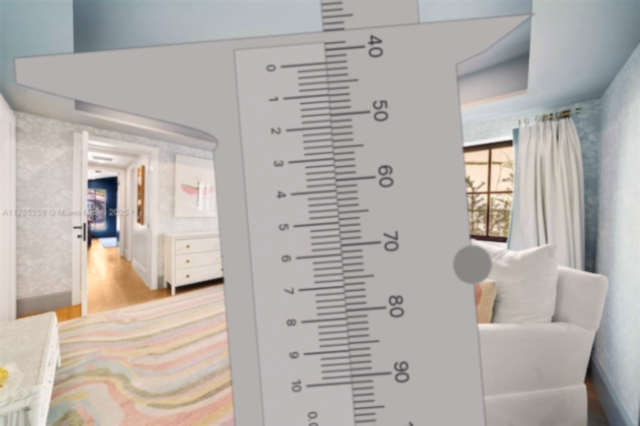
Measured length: 42.0 mm
